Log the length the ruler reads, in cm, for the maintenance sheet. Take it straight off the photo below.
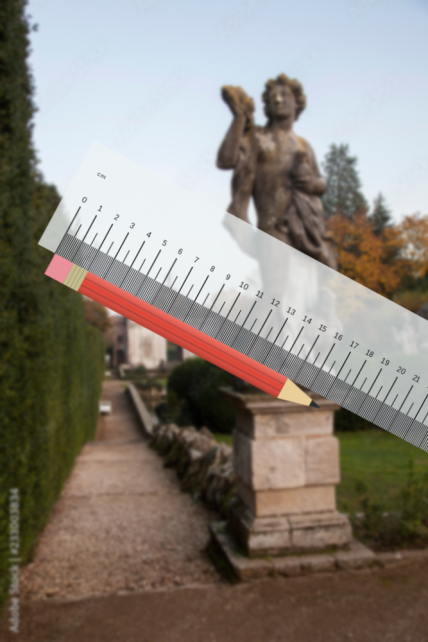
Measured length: 17 cm
